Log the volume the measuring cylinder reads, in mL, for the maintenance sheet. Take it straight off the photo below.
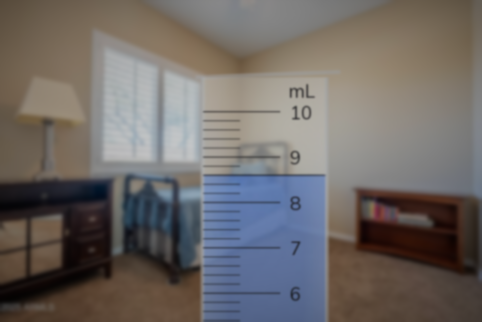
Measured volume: 8.6 mL
